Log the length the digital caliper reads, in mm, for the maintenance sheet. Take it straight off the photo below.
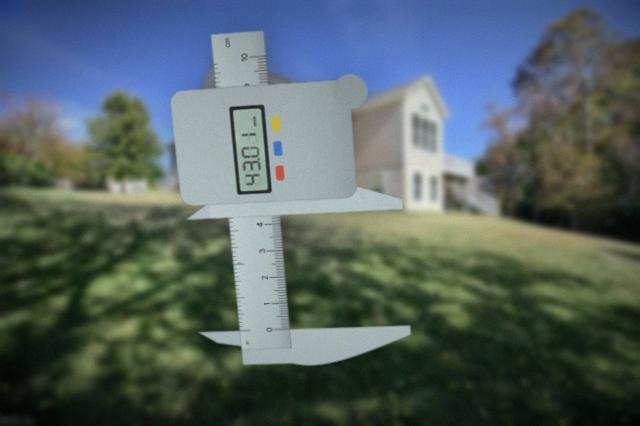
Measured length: 43.01 mm
